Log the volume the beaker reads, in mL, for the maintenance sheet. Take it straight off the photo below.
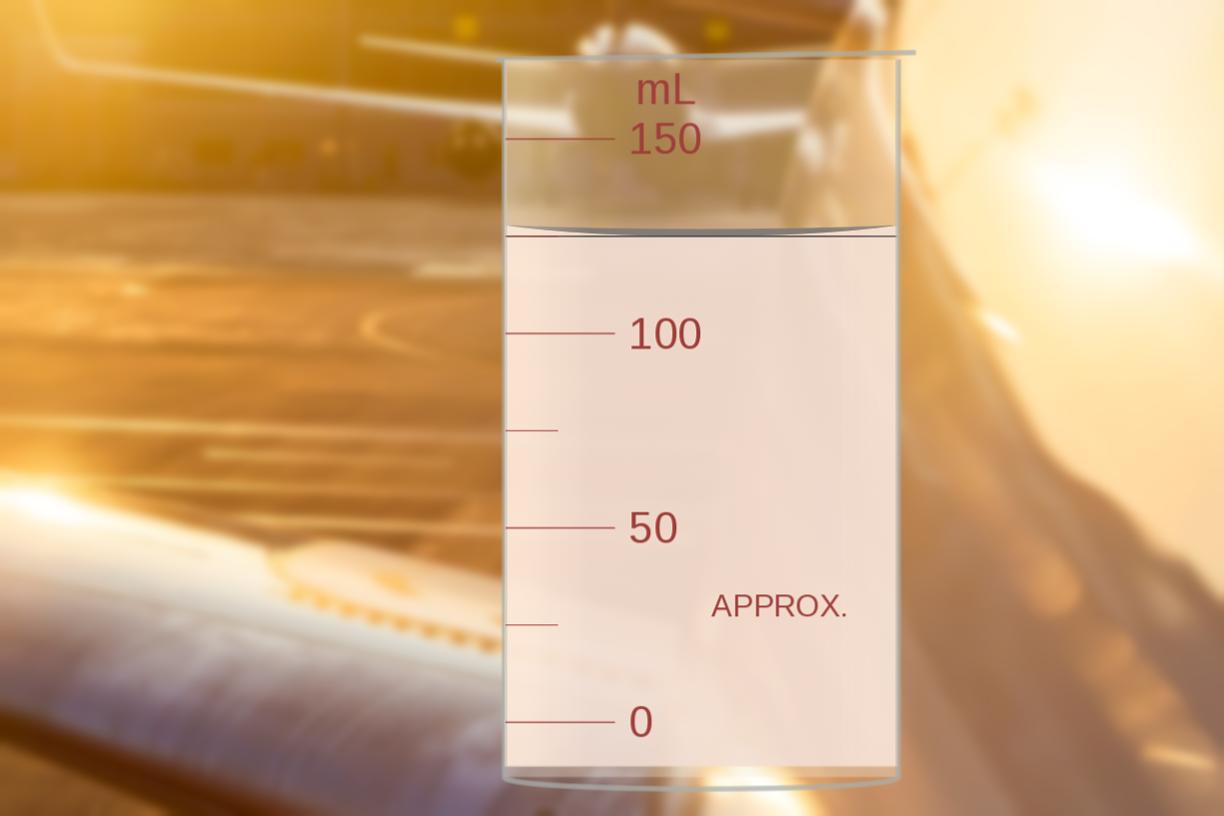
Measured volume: 125 mL
